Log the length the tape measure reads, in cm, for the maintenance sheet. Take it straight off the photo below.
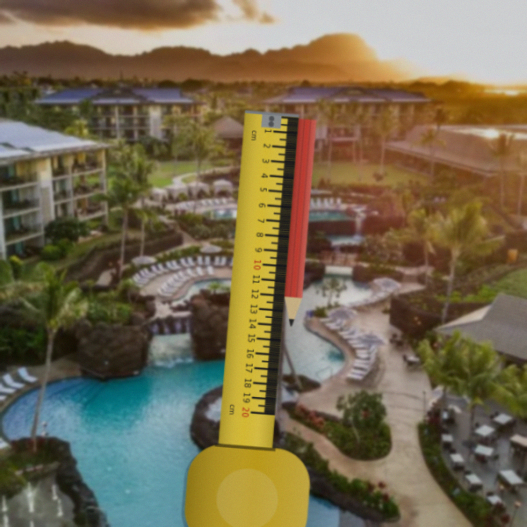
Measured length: 14 cm
